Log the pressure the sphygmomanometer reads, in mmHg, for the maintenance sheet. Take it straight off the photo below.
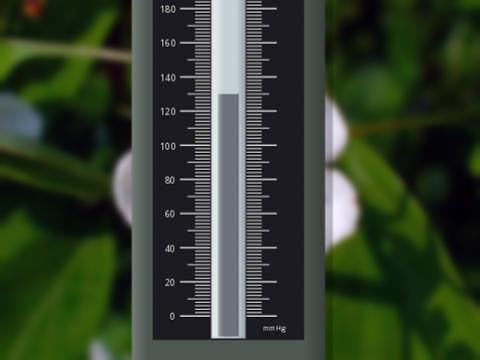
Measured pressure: 130 mmHg
